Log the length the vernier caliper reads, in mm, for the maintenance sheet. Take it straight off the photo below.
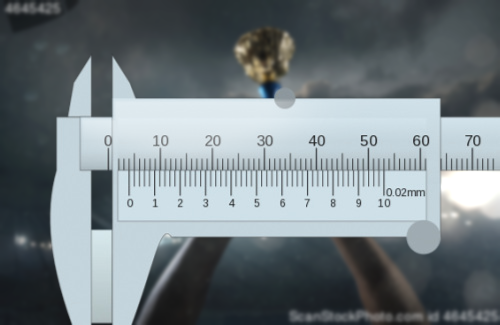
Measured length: 4.0 mm
